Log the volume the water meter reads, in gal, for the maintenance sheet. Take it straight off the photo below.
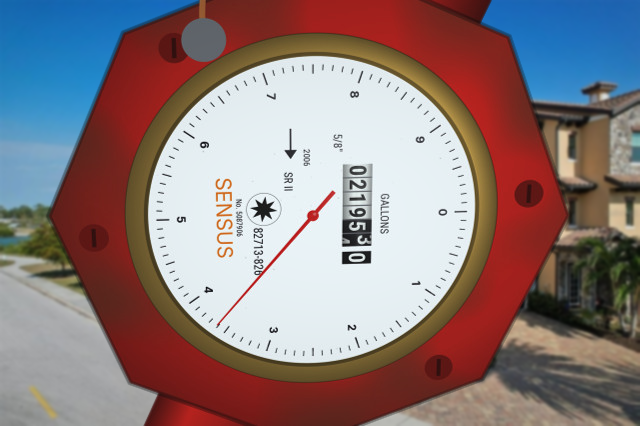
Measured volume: 219533.6 gal
